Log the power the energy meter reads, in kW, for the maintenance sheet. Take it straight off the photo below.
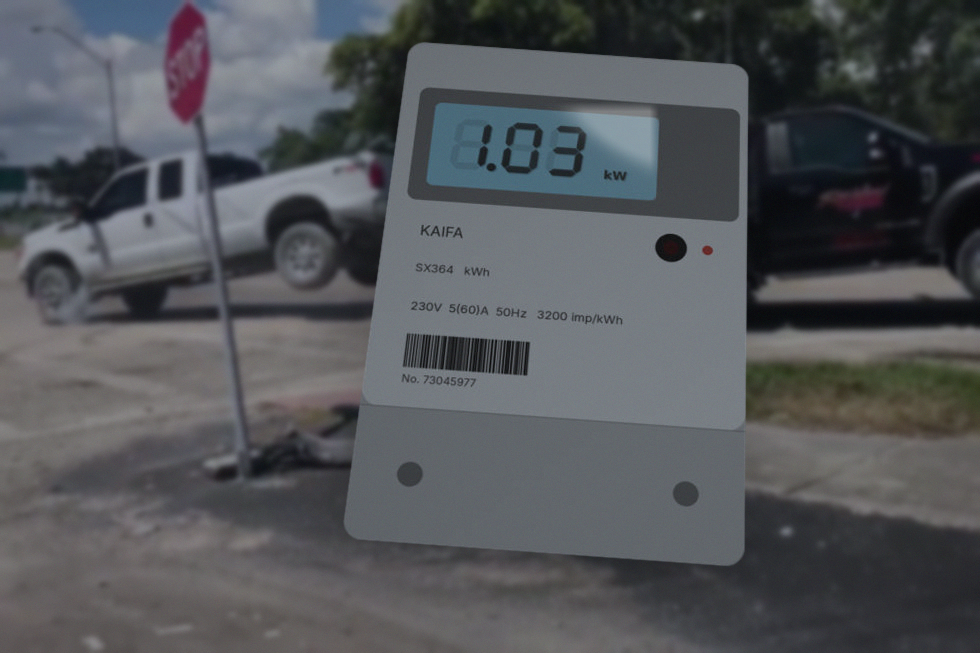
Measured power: 1.03 kW
